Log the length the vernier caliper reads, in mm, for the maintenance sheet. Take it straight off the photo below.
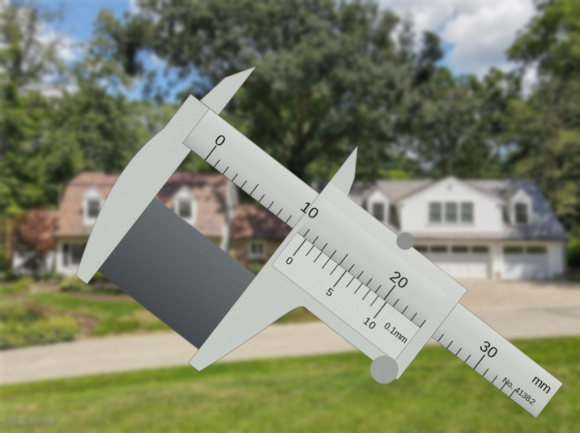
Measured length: 11.3 mm
